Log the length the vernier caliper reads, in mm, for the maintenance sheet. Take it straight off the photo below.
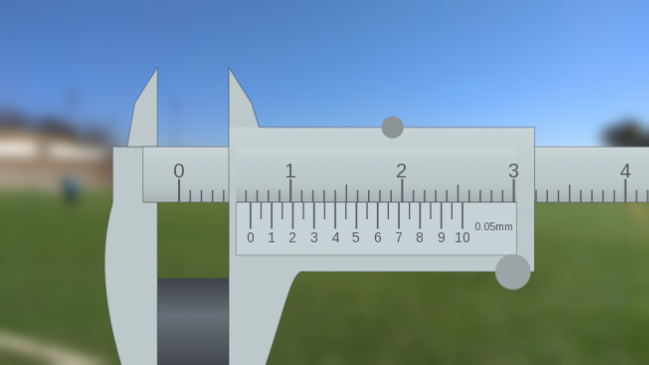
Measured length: 6.4 mm
